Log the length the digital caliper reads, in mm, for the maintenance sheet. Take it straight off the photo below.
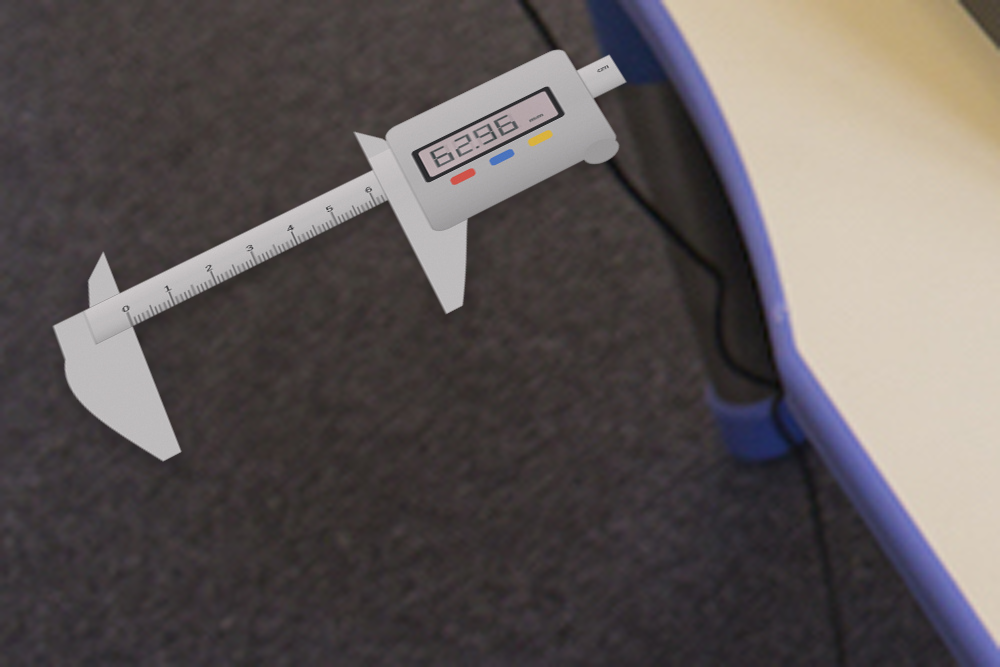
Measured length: 62.96 mm
